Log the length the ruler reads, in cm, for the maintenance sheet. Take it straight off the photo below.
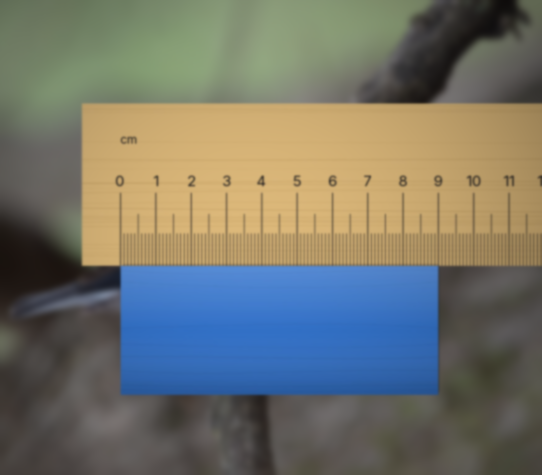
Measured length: 9 cm
